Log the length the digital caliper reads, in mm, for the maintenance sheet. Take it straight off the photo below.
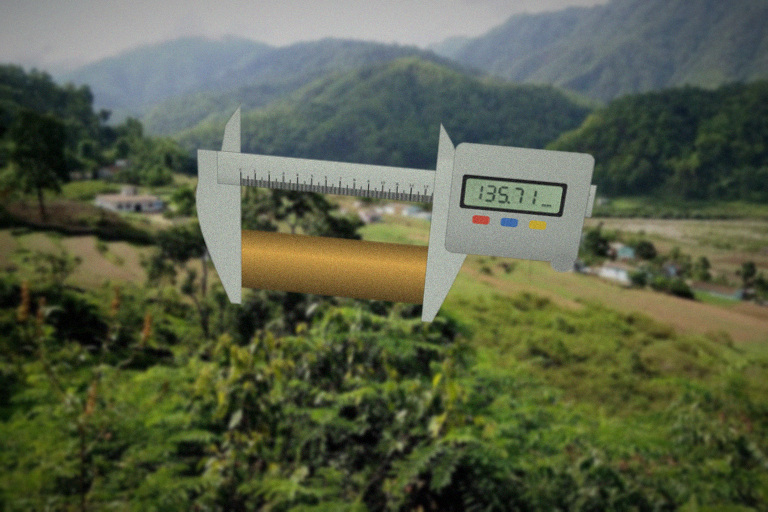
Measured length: 135.71 mm
